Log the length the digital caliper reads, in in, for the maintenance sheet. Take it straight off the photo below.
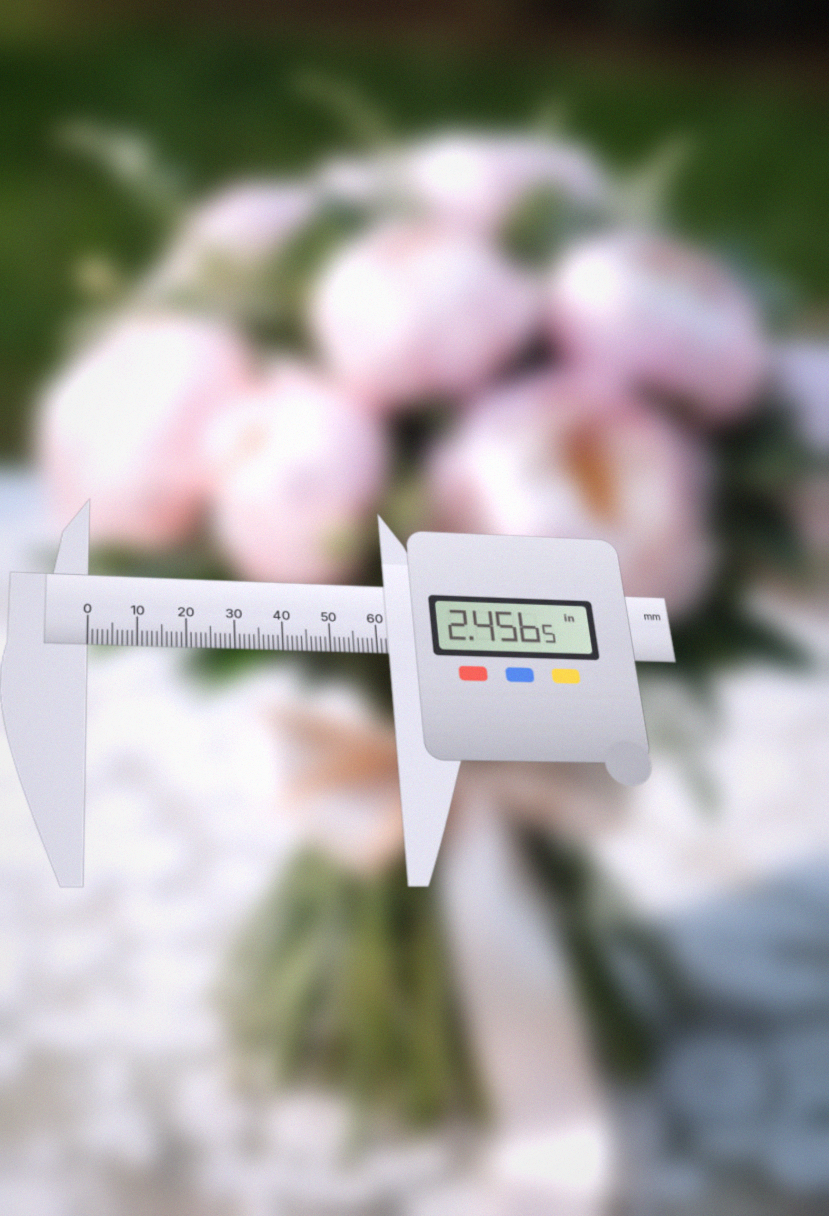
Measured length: 2.4565 in
